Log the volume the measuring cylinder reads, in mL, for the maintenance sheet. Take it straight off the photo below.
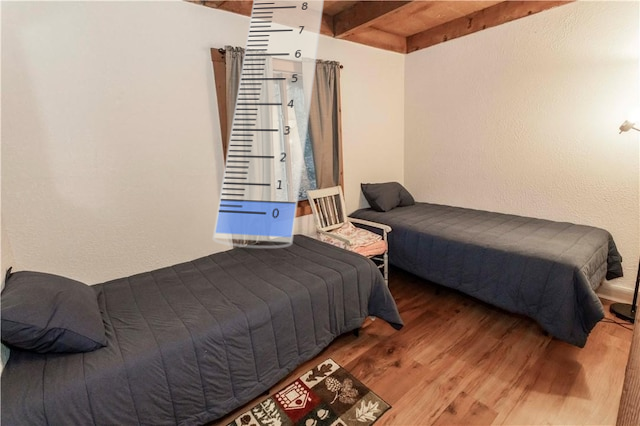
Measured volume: 0.4 mL
